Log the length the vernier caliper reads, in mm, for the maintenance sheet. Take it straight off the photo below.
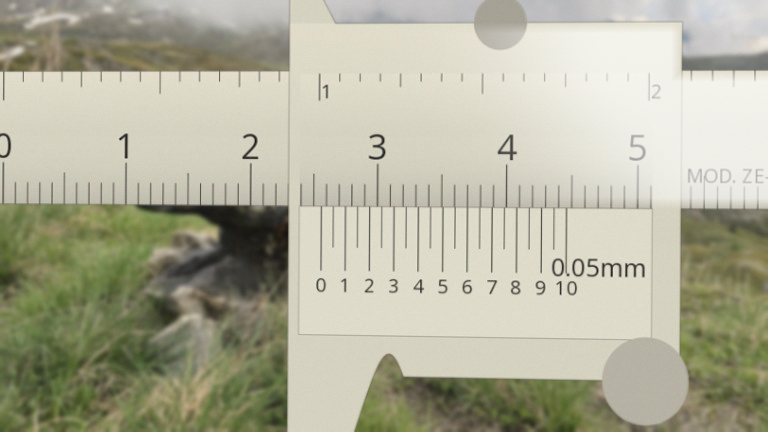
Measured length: 25.6 mm
